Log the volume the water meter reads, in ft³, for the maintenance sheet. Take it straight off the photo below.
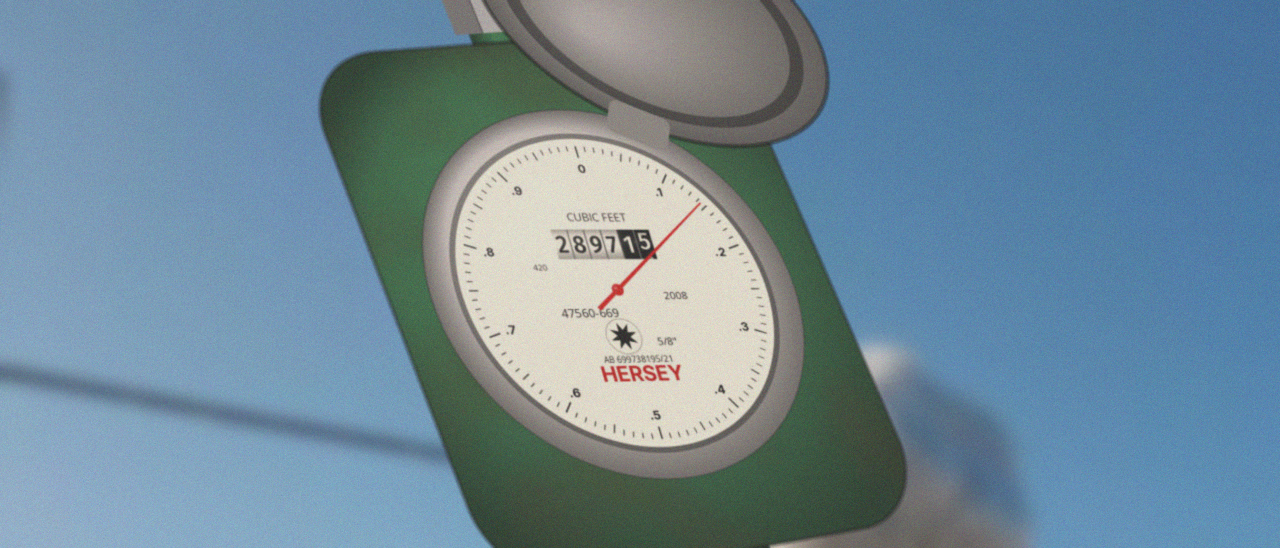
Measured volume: 289715.14 ft³
